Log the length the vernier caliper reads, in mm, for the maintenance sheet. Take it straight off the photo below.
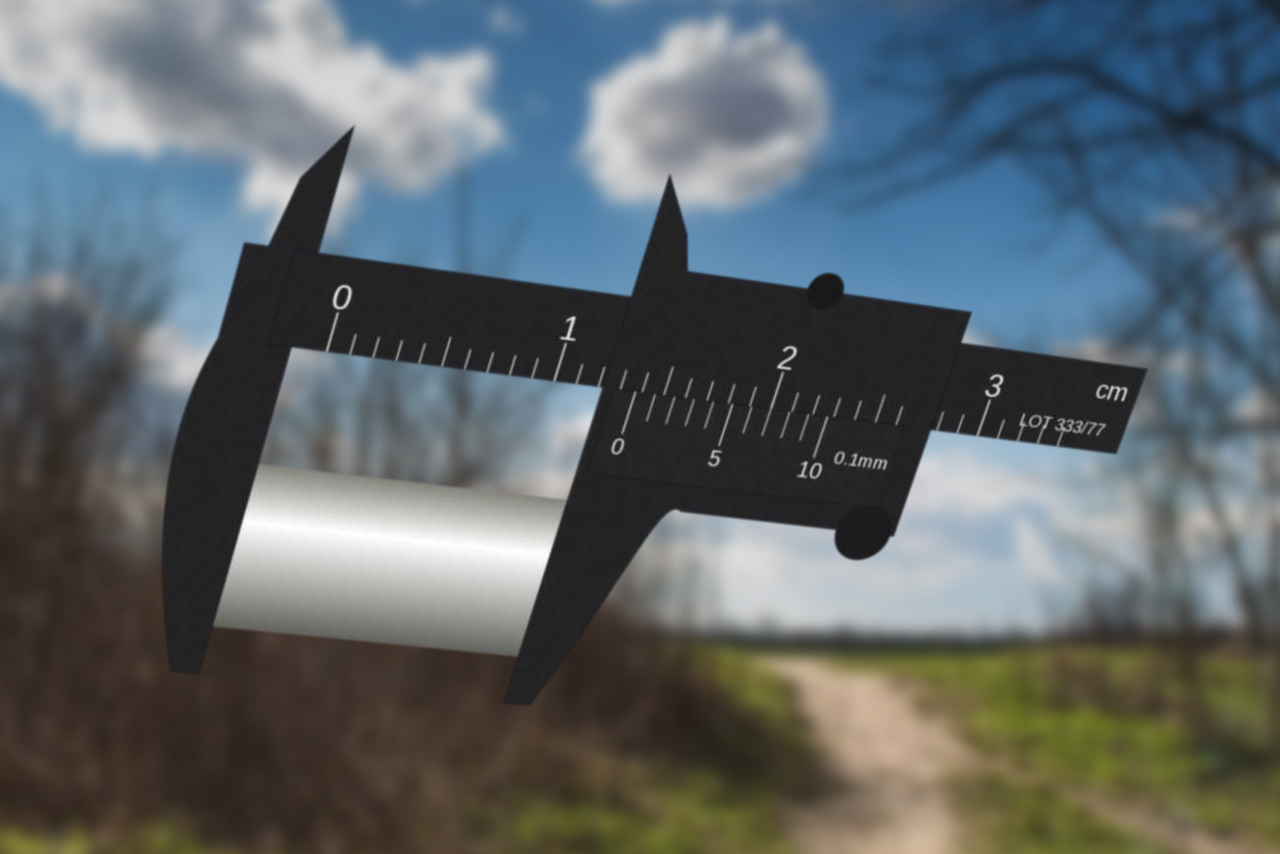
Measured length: 13.7 mm
